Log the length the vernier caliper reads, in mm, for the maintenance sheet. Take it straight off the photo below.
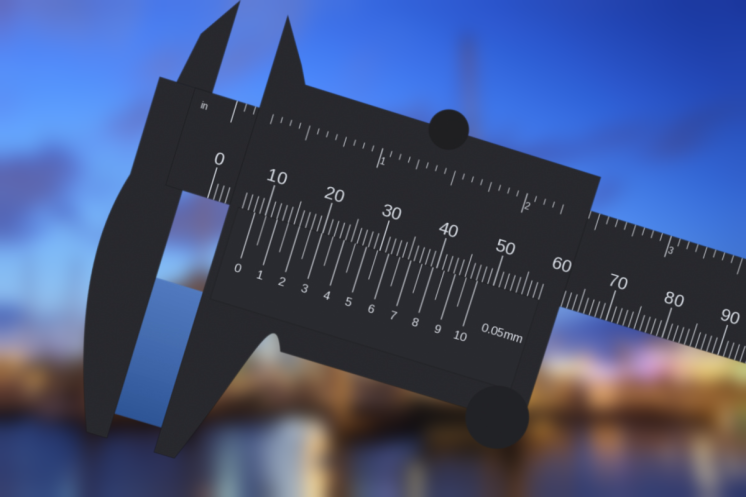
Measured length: 8.2 mm
